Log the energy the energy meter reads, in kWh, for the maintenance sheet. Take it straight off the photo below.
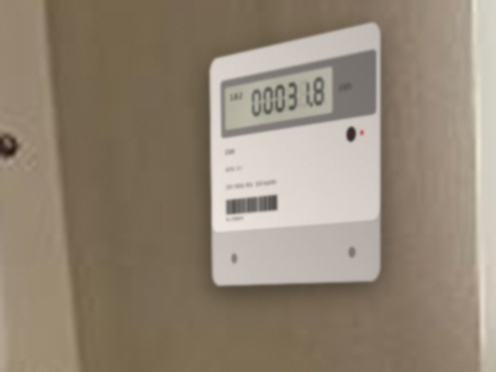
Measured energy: 31.8 kWh
